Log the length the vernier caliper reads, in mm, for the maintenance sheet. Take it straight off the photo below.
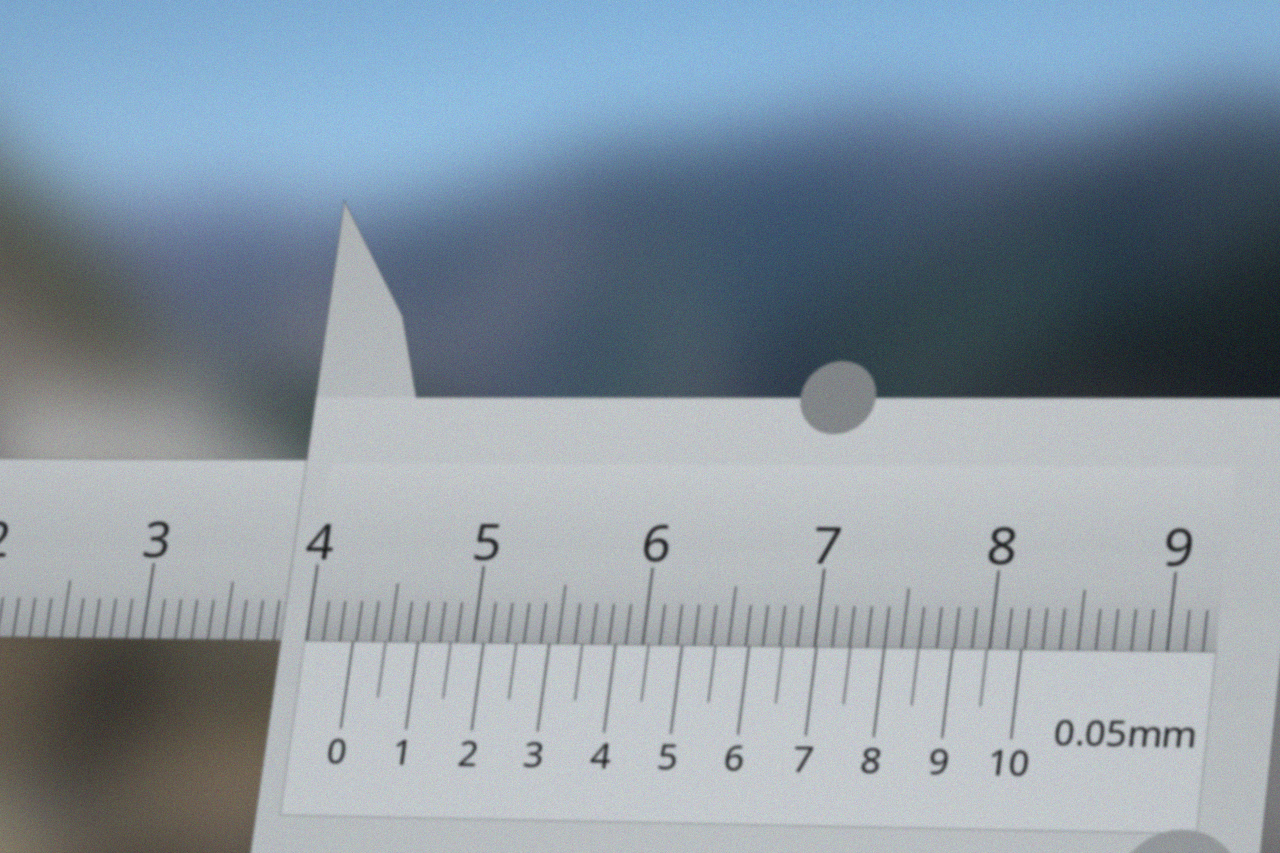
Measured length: 42.8 mm
